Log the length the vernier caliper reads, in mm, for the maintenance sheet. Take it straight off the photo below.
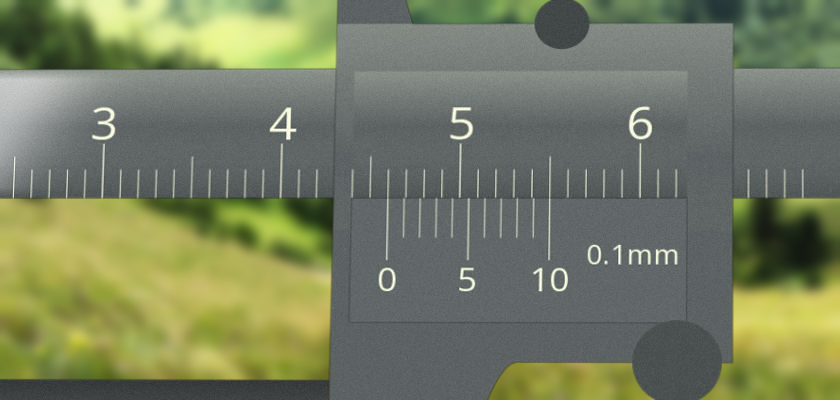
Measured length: 46.0 mm
